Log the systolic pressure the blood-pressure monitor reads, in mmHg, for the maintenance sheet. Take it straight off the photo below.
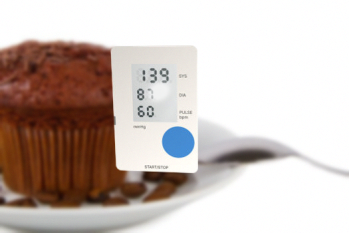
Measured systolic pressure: 139 mmHg
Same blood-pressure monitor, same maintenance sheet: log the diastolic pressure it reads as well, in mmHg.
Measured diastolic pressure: 87 mmHg
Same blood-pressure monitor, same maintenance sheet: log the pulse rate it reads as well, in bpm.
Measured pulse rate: 60 bpm
